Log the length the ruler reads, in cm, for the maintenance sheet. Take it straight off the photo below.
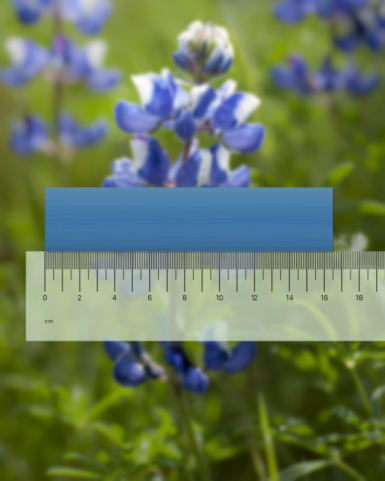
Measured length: 16.5 cm
